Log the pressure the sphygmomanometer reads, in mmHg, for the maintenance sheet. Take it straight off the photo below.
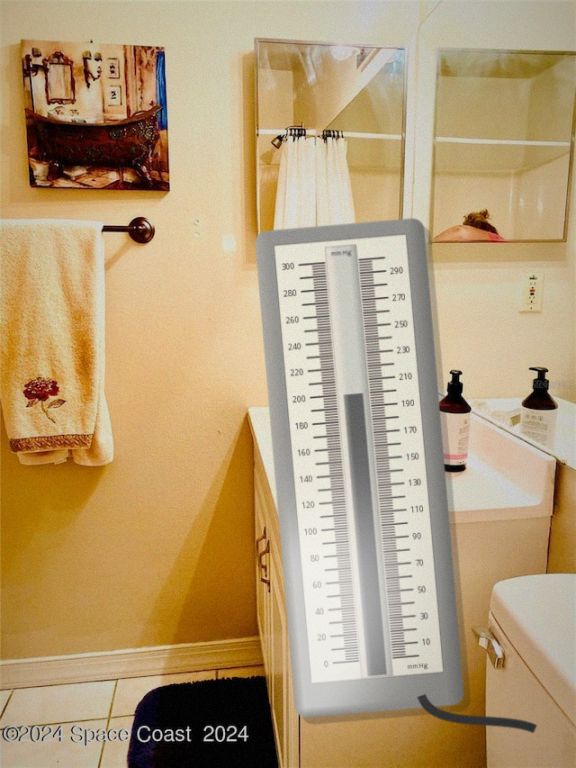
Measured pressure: 200 mmHg
